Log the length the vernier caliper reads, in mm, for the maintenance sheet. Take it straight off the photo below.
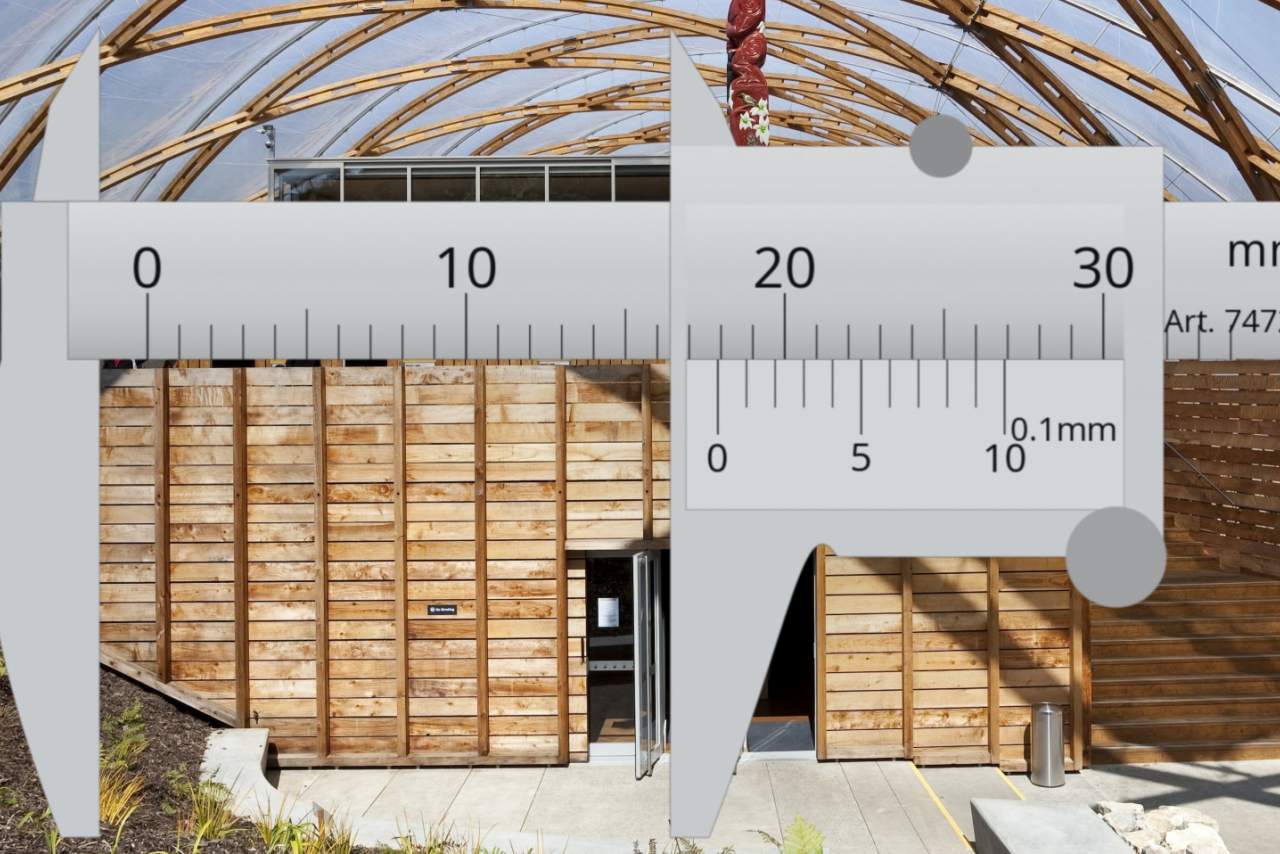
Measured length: 17.9 mm
